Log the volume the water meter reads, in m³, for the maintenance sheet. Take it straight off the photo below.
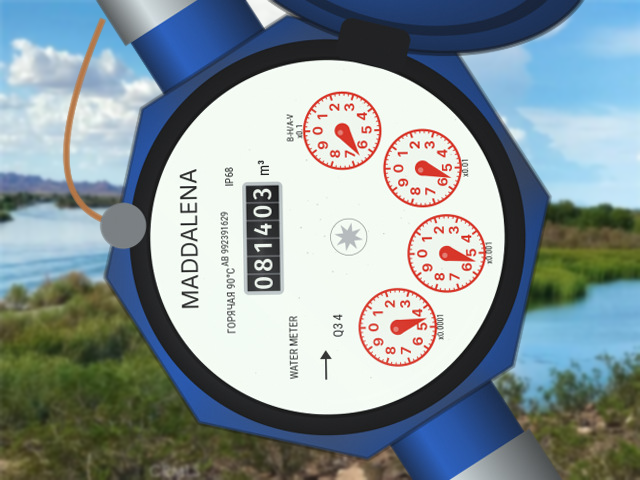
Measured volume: 81403.6554 m³
